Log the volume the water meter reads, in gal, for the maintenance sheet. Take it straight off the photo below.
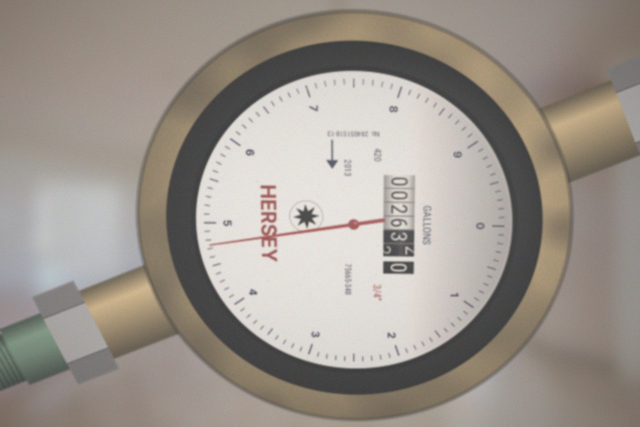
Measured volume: 26324.7 gal
